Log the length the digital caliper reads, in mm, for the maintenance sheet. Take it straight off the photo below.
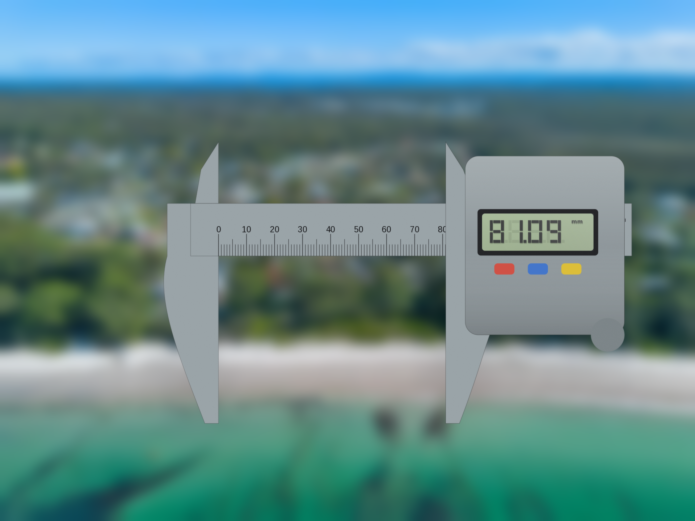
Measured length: 81.09 mm
